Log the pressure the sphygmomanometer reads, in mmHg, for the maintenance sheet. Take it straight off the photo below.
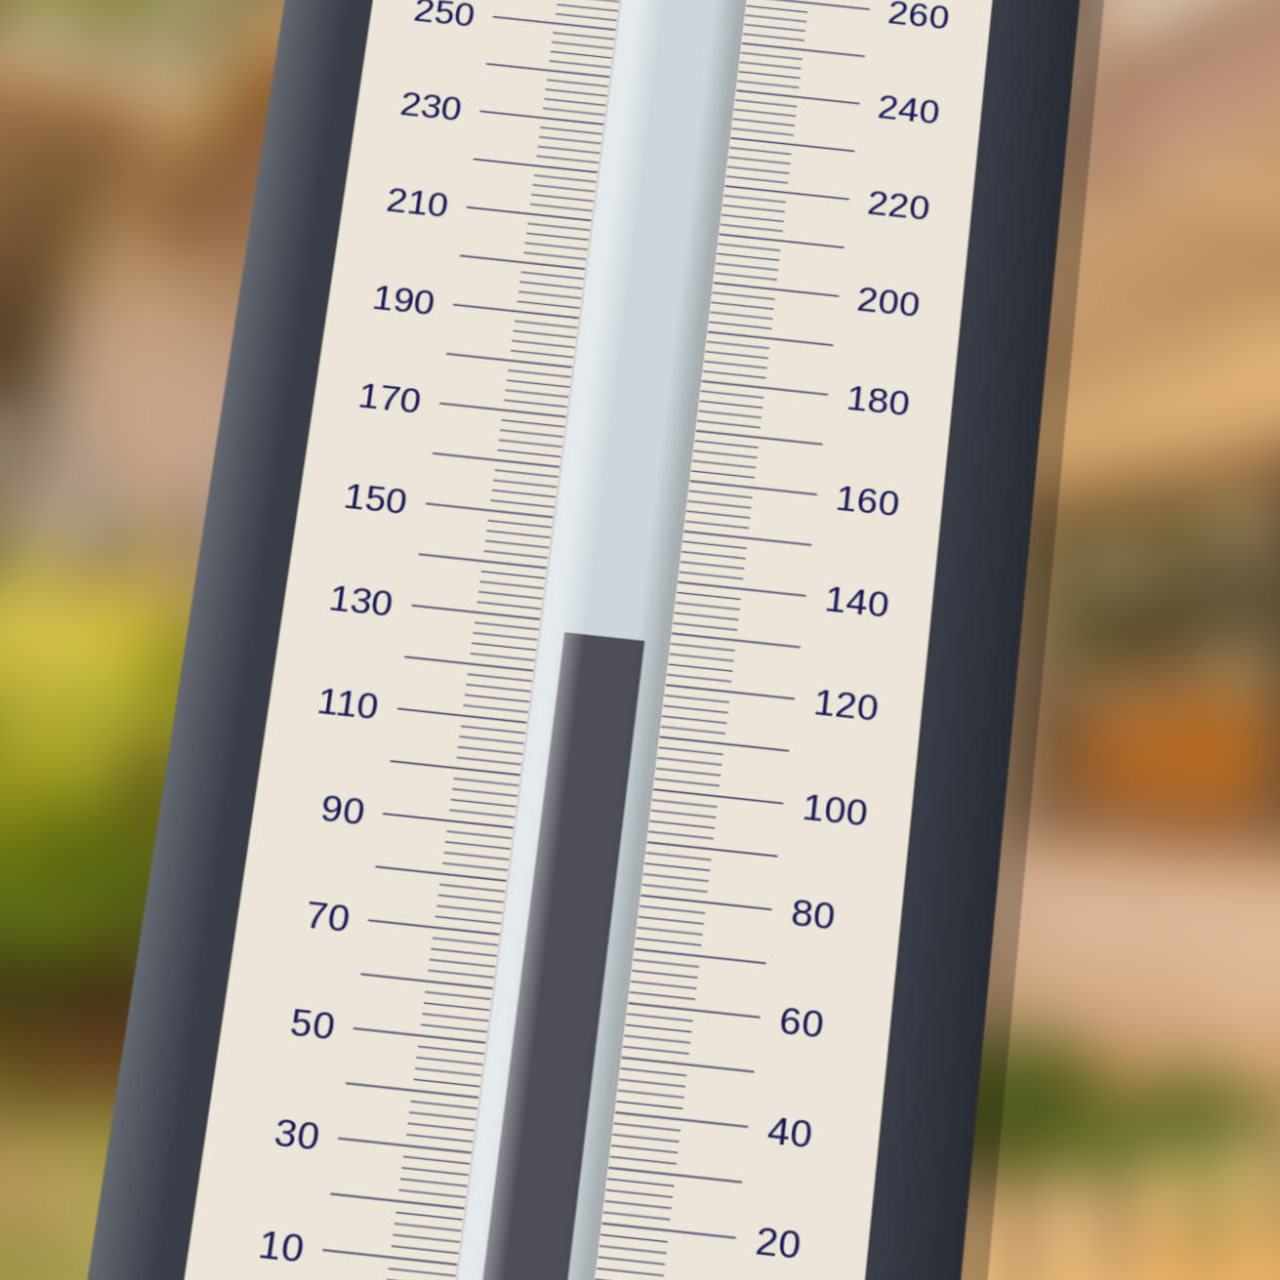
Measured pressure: 128 mmHg
